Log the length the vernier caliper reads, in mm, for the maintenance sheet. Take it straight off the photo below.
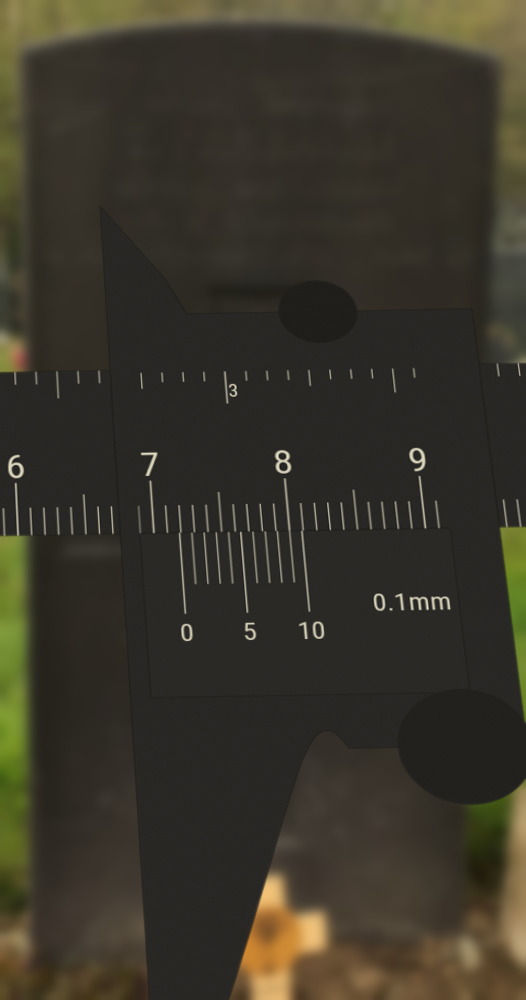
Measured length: 71.9 mm
